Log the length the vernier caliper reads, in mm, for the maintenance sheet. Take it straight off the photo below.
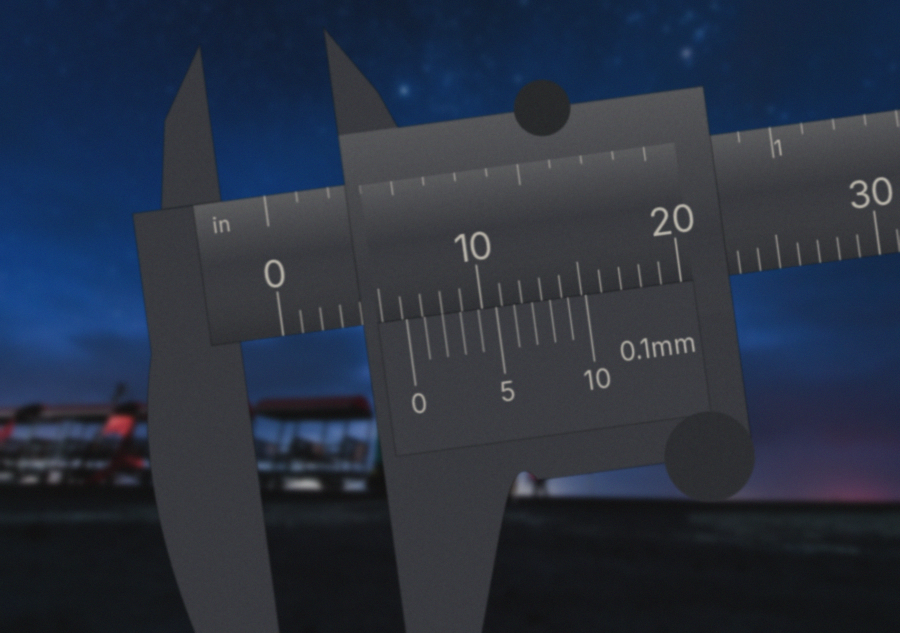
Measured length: 6.2 mm
